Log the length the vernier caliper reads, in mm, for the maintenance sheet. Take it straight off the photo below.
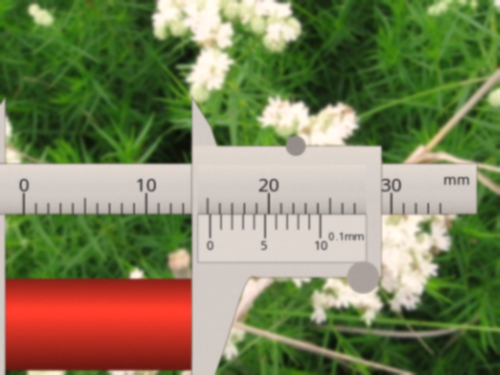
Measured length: 15.2 mm
